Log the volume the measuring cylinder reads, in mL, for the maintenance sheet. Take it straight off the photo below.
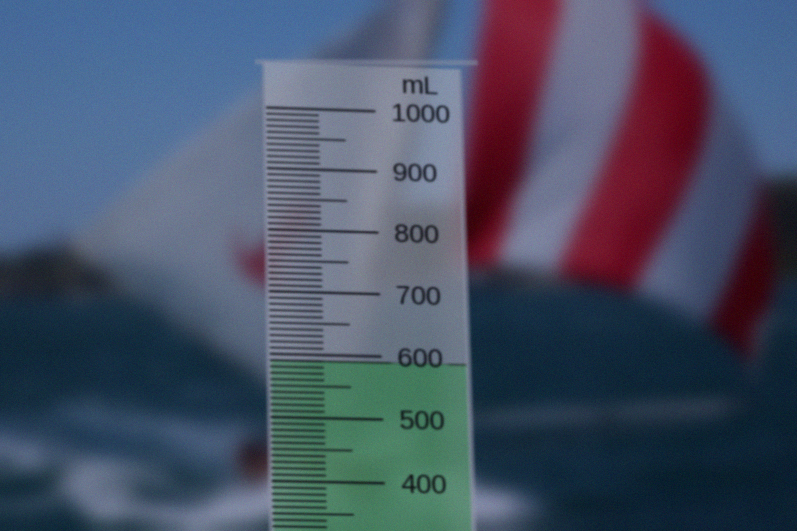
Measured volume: 590 mL
